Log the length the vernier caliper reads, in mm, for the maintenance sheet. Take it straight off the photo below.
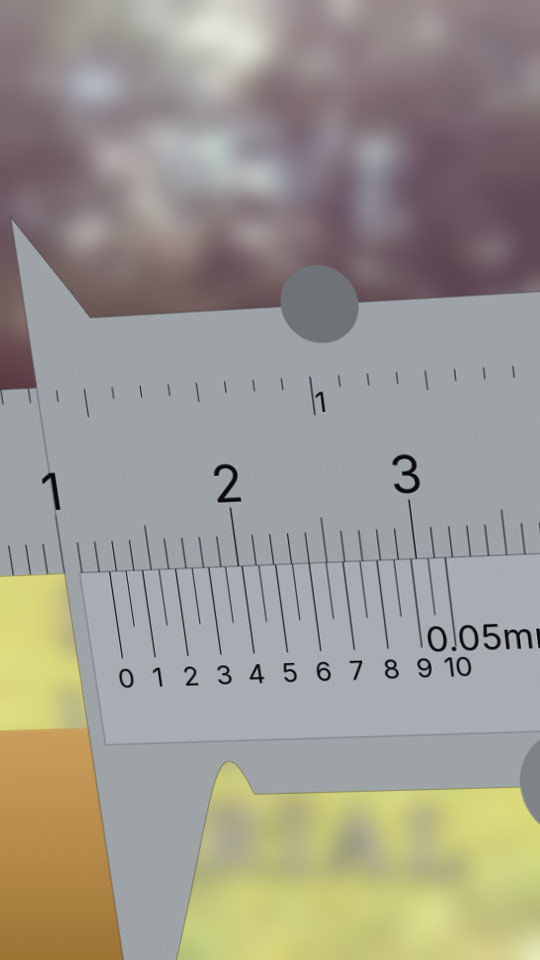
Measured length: 12.6 mm
